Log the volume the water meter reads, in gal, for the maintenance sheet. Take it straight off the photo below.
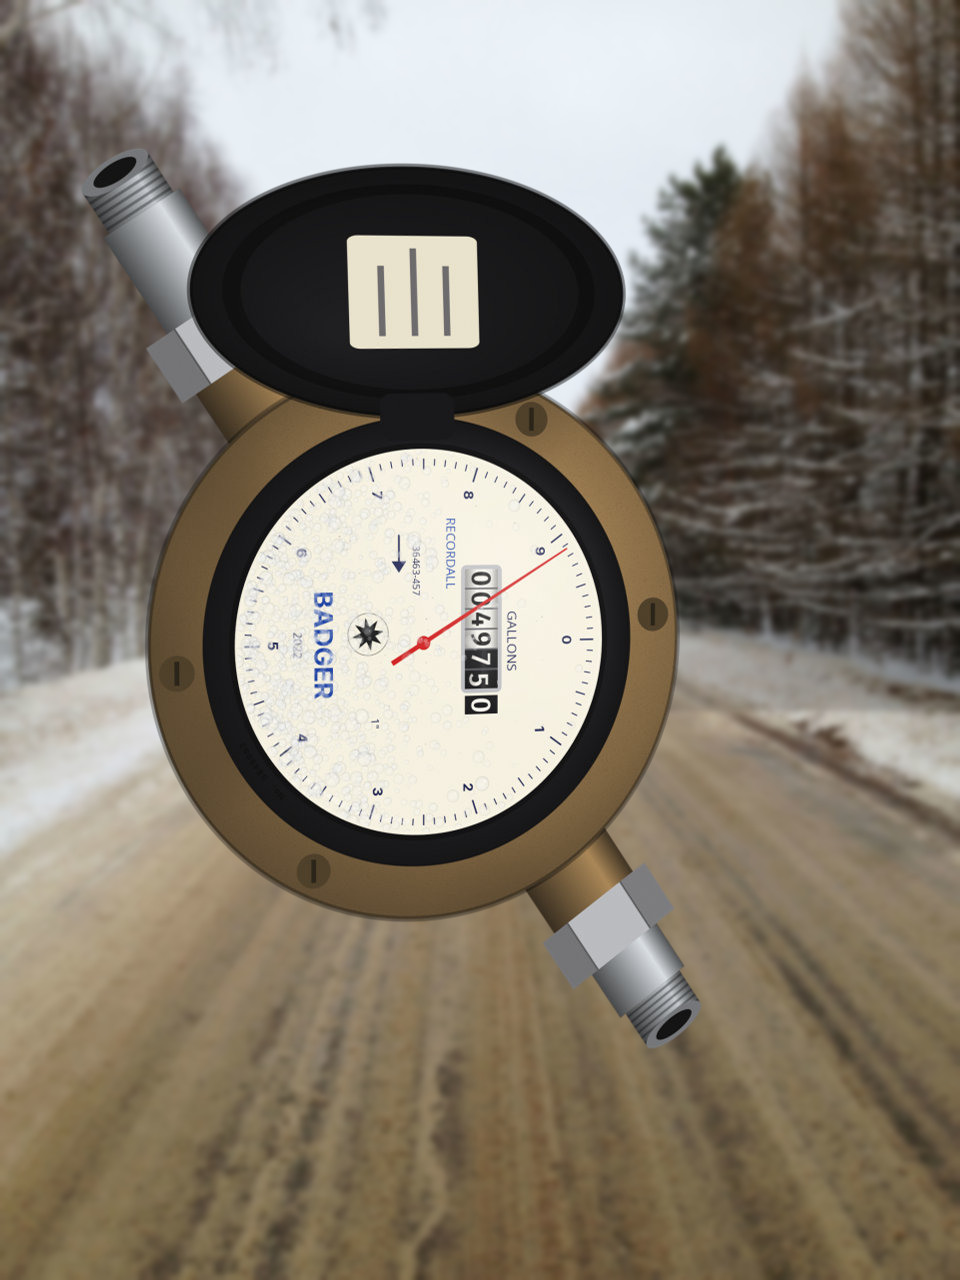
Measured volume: 49749.1 gal
